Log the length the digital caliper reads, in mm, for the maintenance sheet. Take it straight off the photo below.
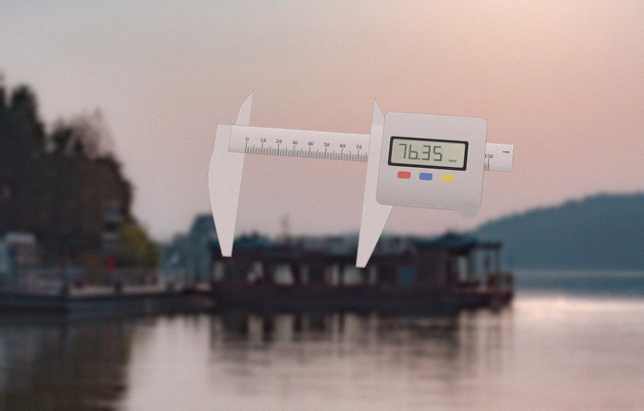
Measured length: 76.35 mm
